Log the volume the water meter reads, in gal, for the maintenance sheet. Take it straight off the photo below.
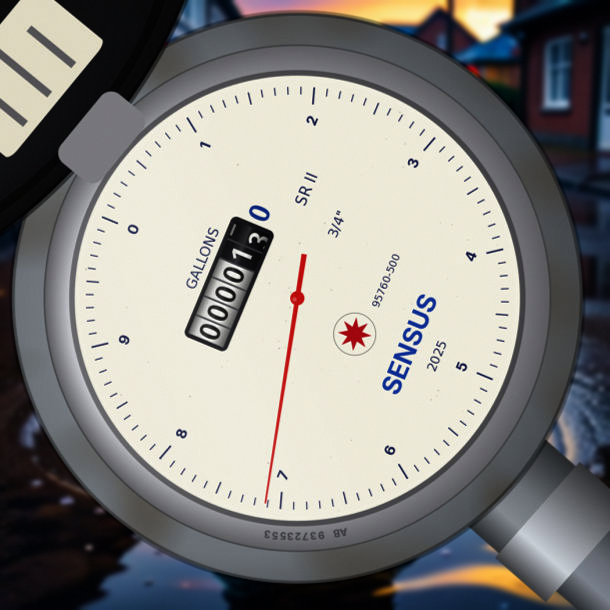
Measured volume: 127.1 gal
